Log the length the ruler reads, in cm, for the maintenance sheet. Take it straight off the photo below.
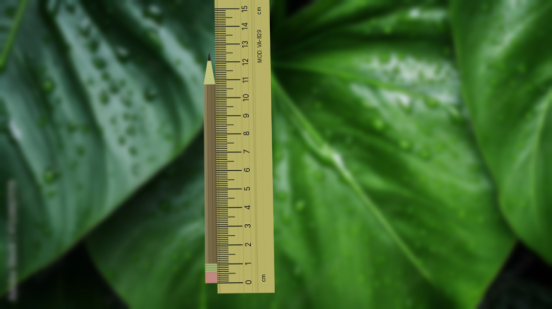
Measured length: 12.5 cm
